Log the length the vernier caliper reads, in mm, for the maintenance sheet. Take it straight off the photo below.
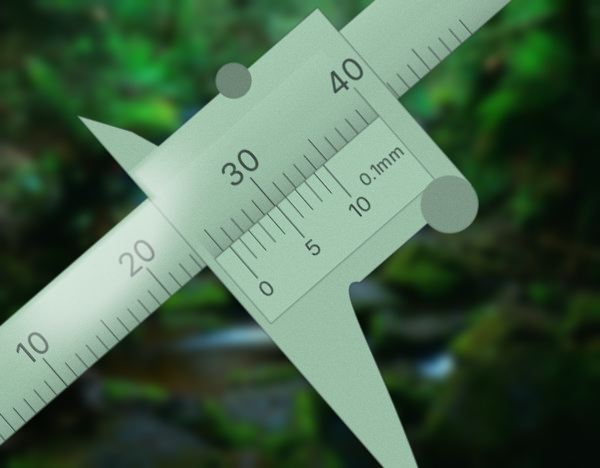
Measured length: 25.6 mm
